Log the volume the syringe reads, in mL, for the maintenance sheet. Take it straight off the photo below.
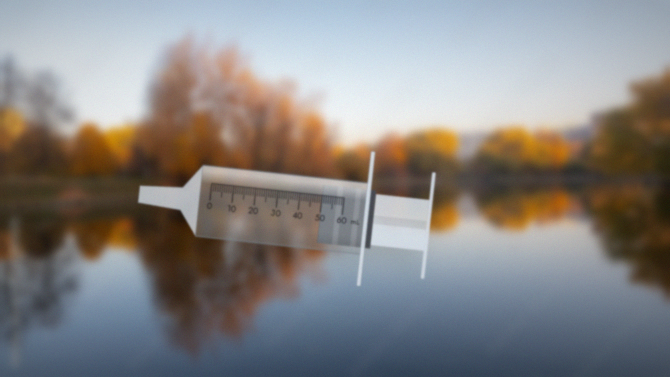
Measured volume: 50 mL
